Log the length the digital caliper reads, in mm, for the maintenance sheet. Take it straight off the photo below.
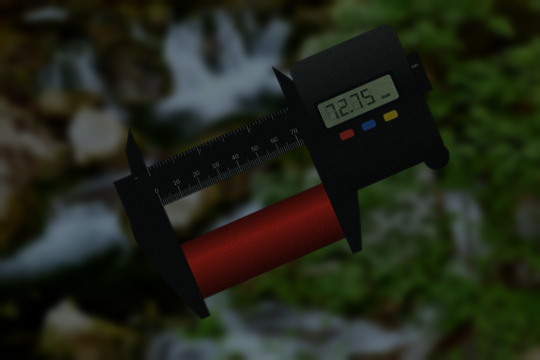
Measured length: 72.75 mm
